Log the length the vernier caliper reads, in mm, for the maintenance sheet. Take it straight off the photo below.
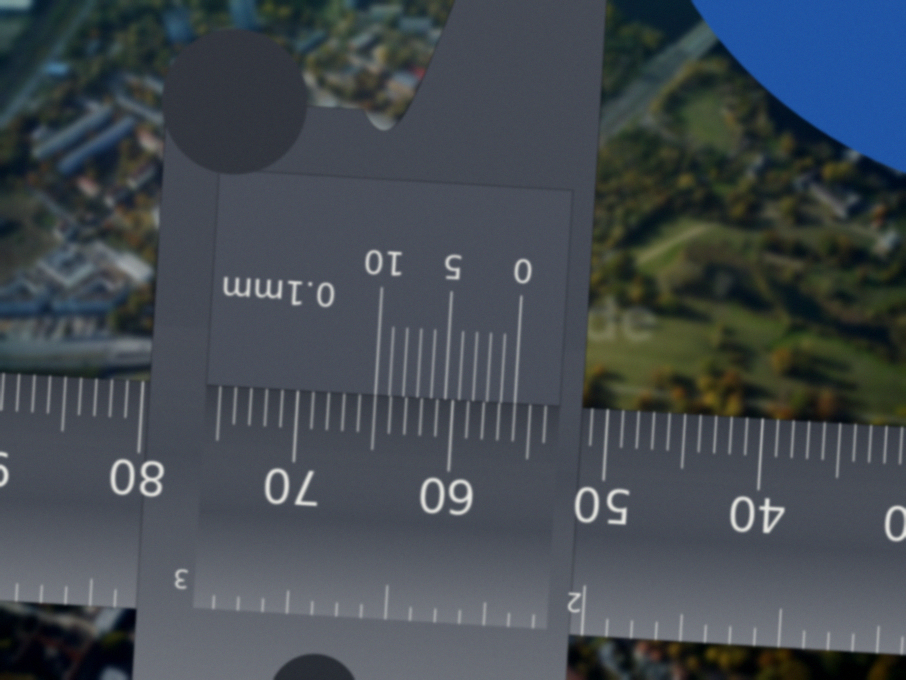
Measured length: 56.0 mm
